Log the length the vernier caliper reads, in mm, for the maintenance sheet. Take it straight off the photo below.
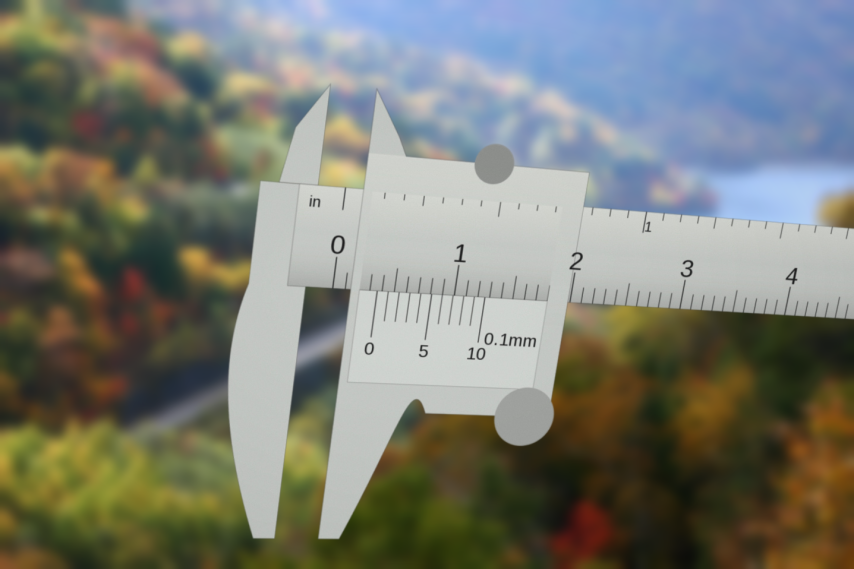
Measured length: 3.6 mm
